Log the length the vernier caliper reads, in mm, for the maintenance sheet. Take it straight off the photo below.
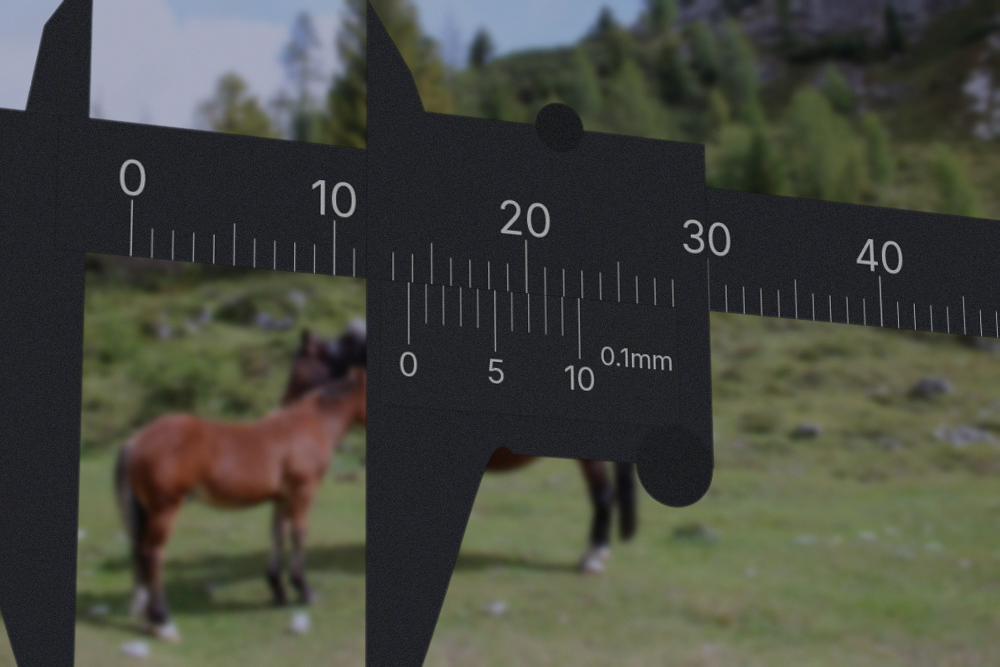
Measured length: 13.8 mm
